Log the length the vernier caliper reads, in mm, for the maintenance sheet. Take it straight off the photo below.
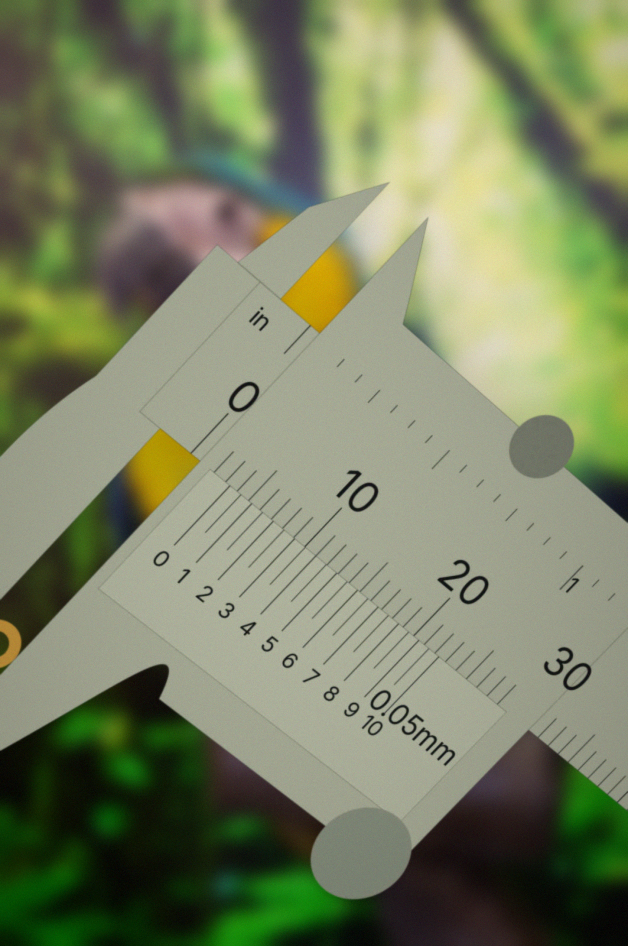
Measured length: 3.4 mm
